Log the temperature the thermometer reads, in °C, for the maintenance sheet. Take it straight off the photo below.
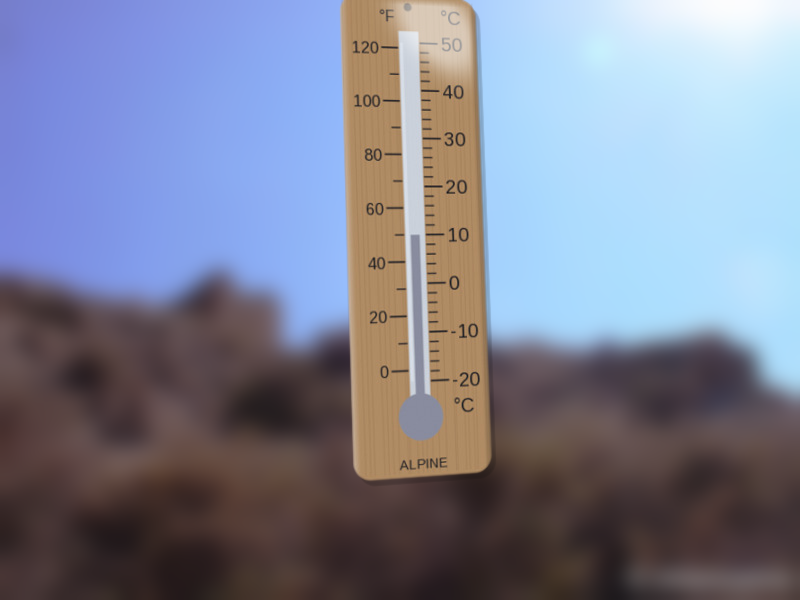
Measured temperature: 10 °C
